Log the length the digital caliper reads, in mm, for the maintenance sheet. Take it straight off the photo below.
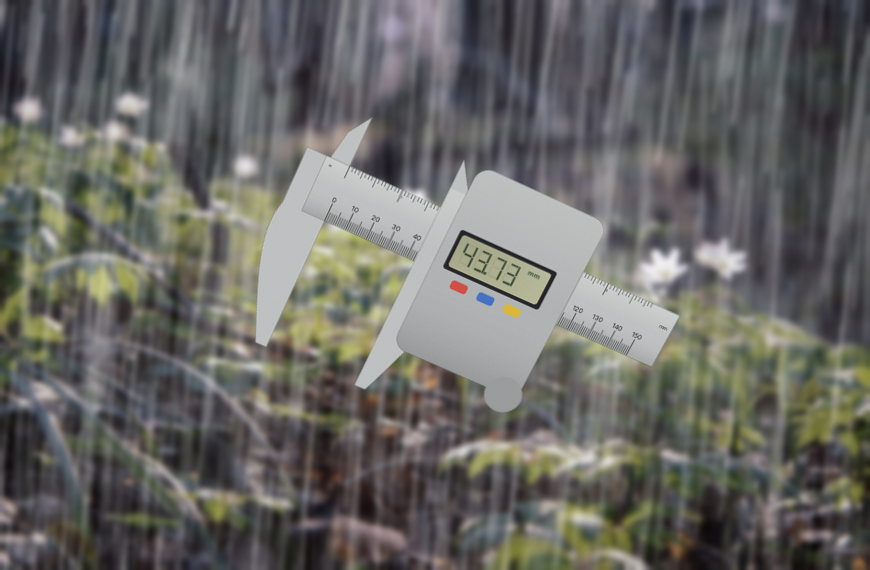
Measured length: 43.73 mm
